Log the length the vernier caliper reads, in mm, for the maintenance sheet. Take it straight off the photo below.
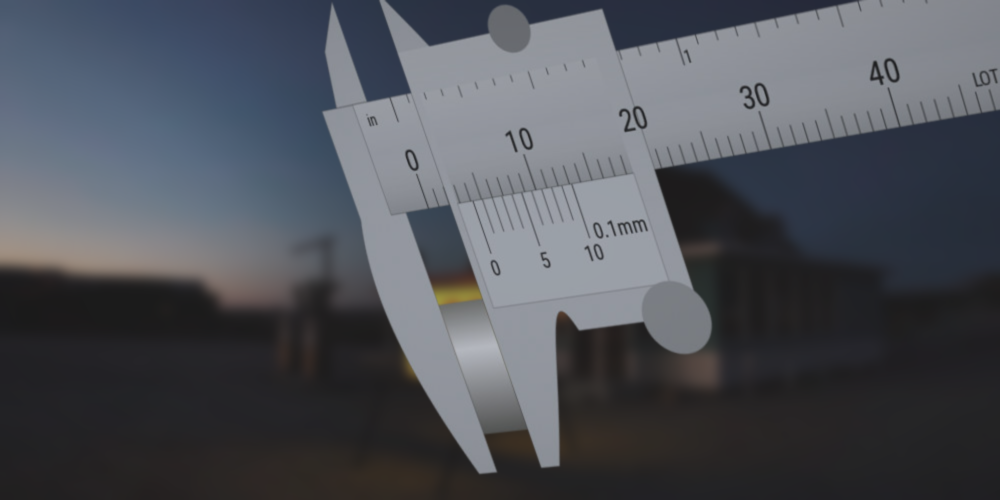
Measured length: 4.2 mm
